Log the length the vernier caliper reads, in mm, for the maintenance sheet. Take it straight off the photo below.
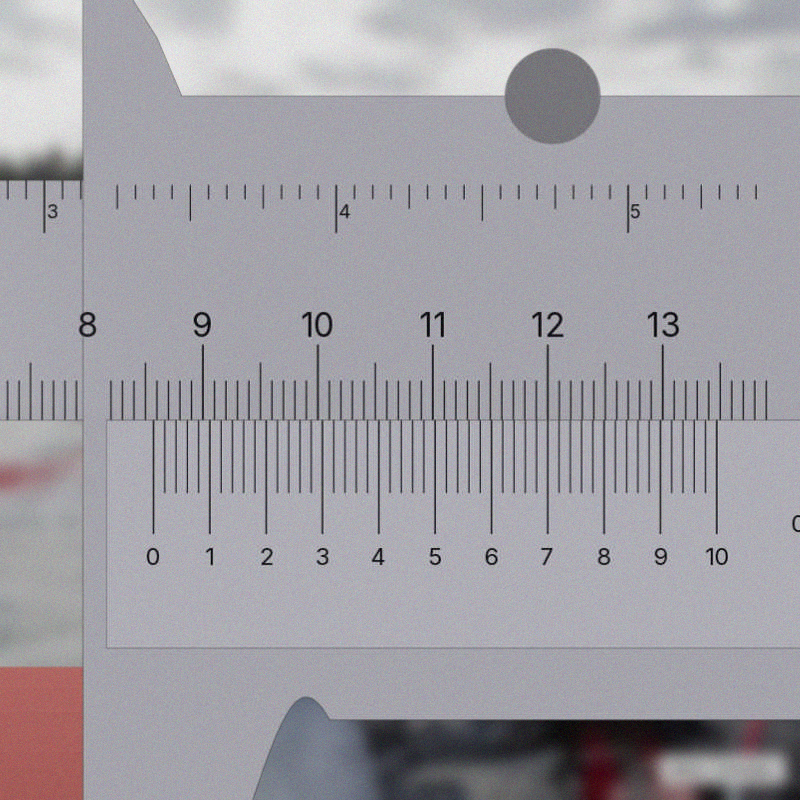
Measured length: 85.7 mm
